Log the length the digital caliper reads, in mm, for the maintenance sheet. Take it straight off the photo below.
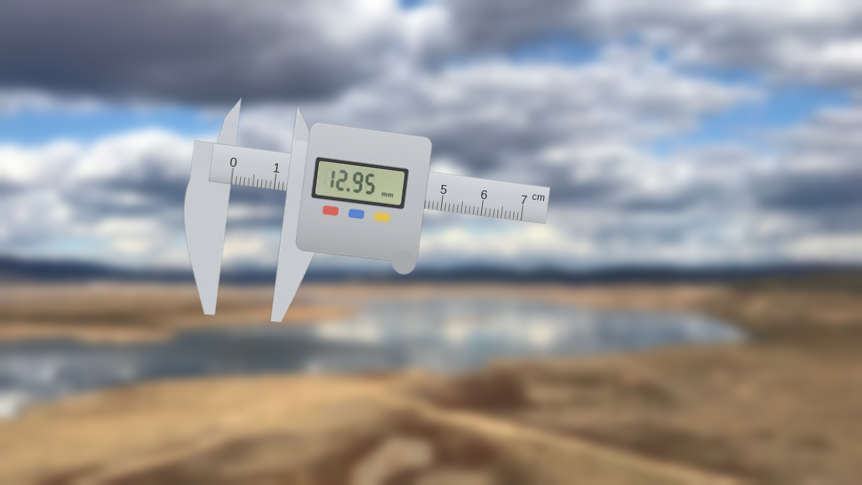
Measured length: 12.95 mm
